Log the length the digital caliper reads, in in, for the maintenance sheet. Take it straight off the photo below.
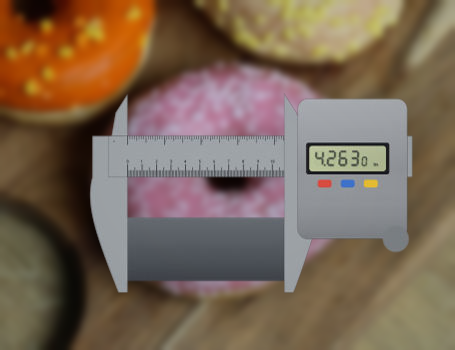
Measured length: 4.2630 in
